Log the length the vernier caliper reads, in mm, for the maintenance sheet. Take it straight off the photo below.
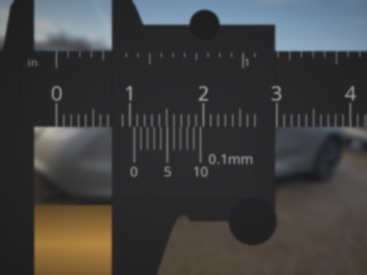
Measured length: 10.6 mm
